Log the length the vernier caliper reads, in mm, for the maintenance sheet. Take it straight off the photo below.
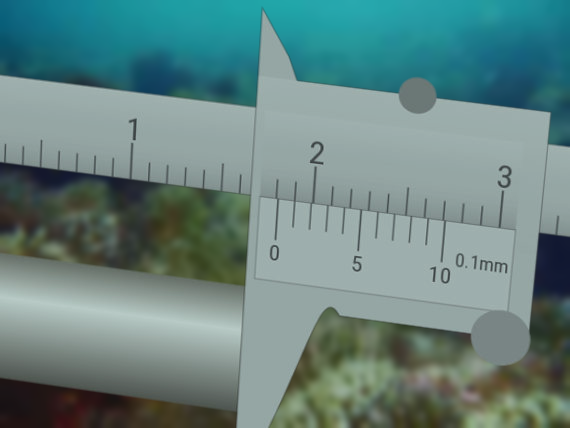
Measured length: 18.1 mm
